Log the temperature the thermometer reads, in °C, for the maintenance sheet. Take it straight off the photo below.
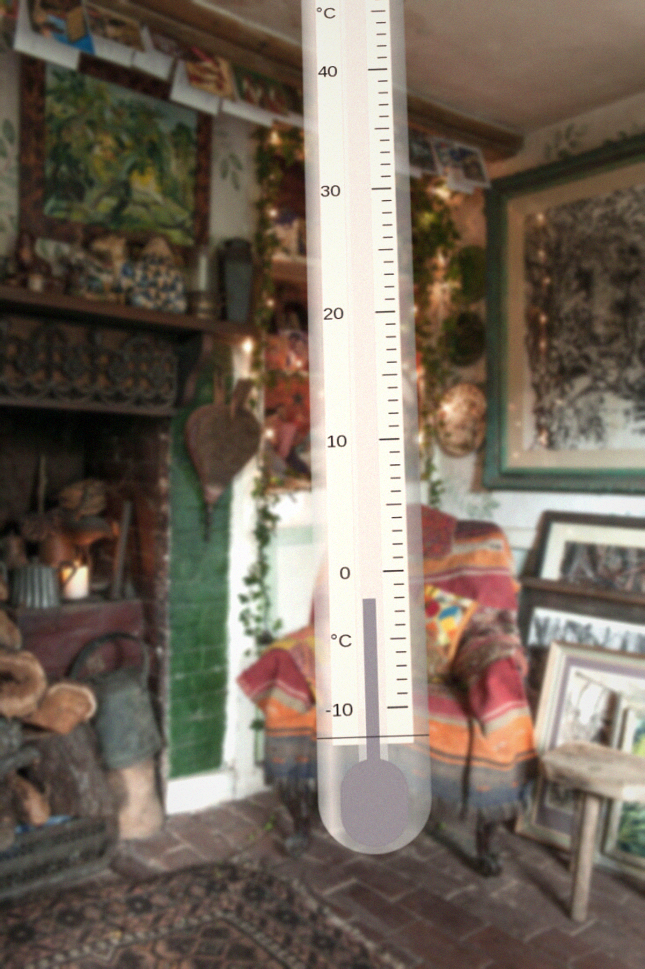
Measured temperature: -2 °C
